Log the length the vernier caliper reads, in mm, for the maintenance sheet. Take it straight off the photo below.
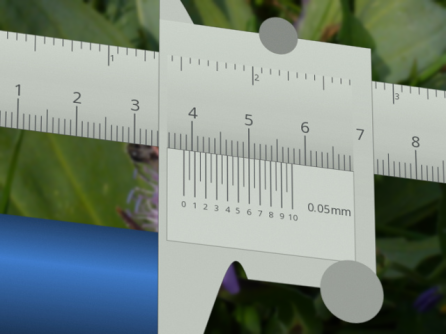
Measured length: 38.6 mm
